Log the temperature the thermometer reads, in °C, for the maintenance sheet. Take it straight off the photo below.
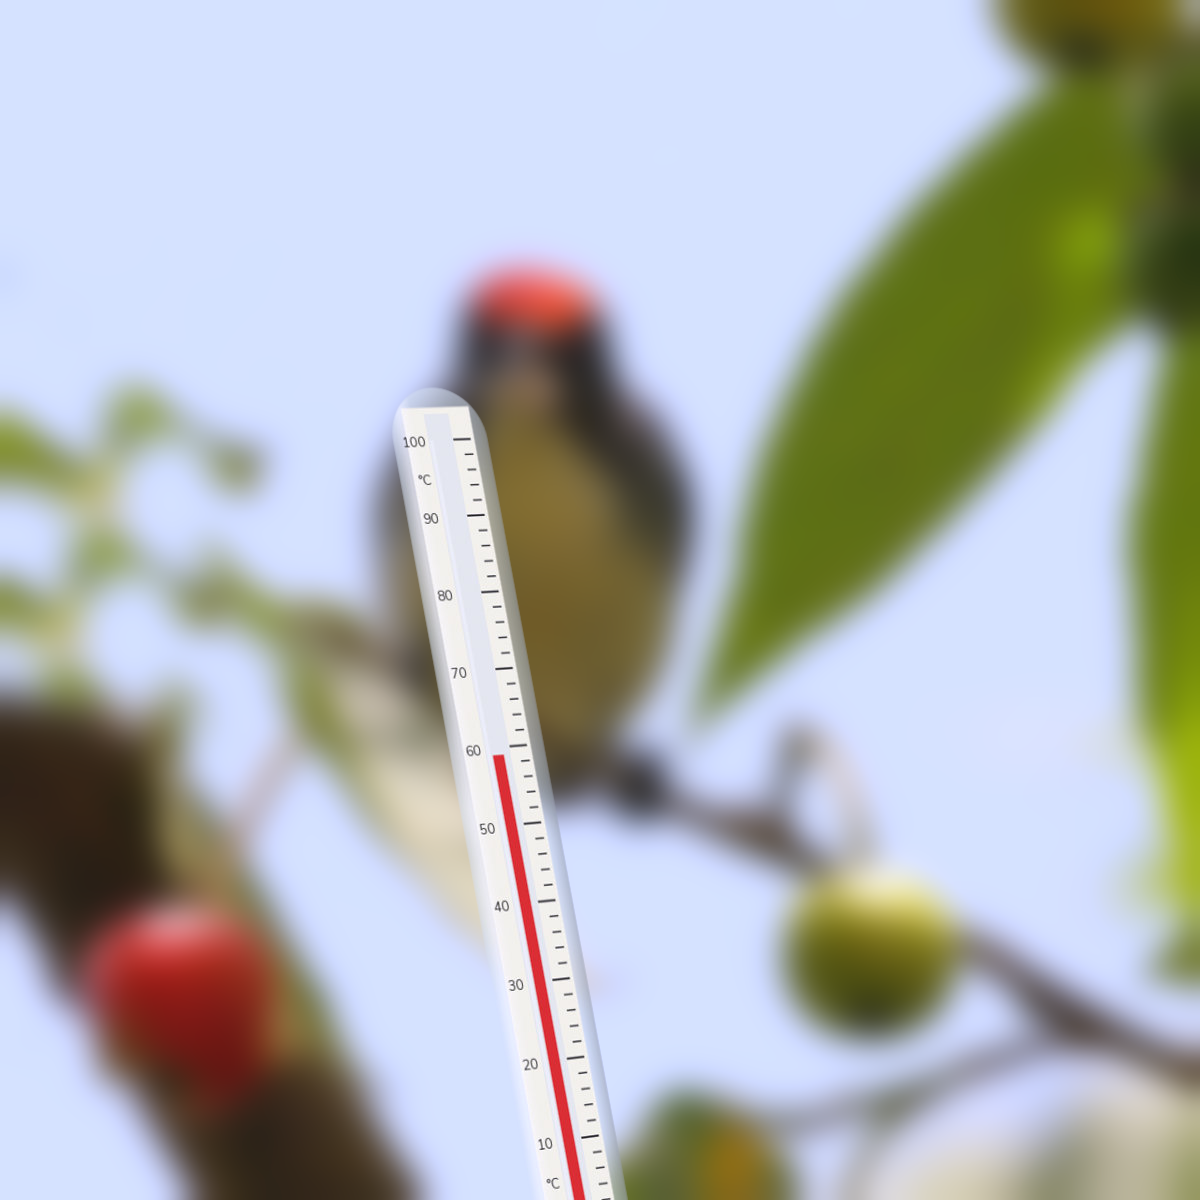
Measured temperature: 59 °C
